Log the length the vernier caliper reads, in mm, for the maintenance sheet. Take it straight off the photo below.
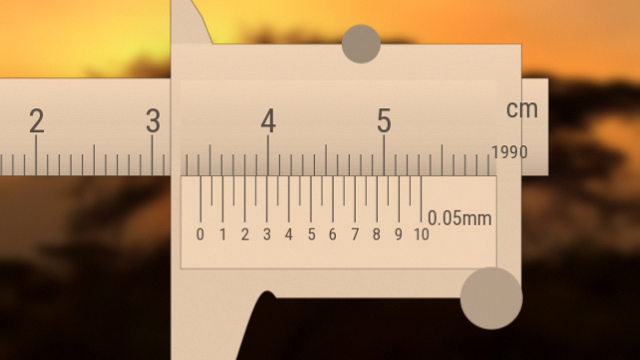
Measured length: 34.2 mm
